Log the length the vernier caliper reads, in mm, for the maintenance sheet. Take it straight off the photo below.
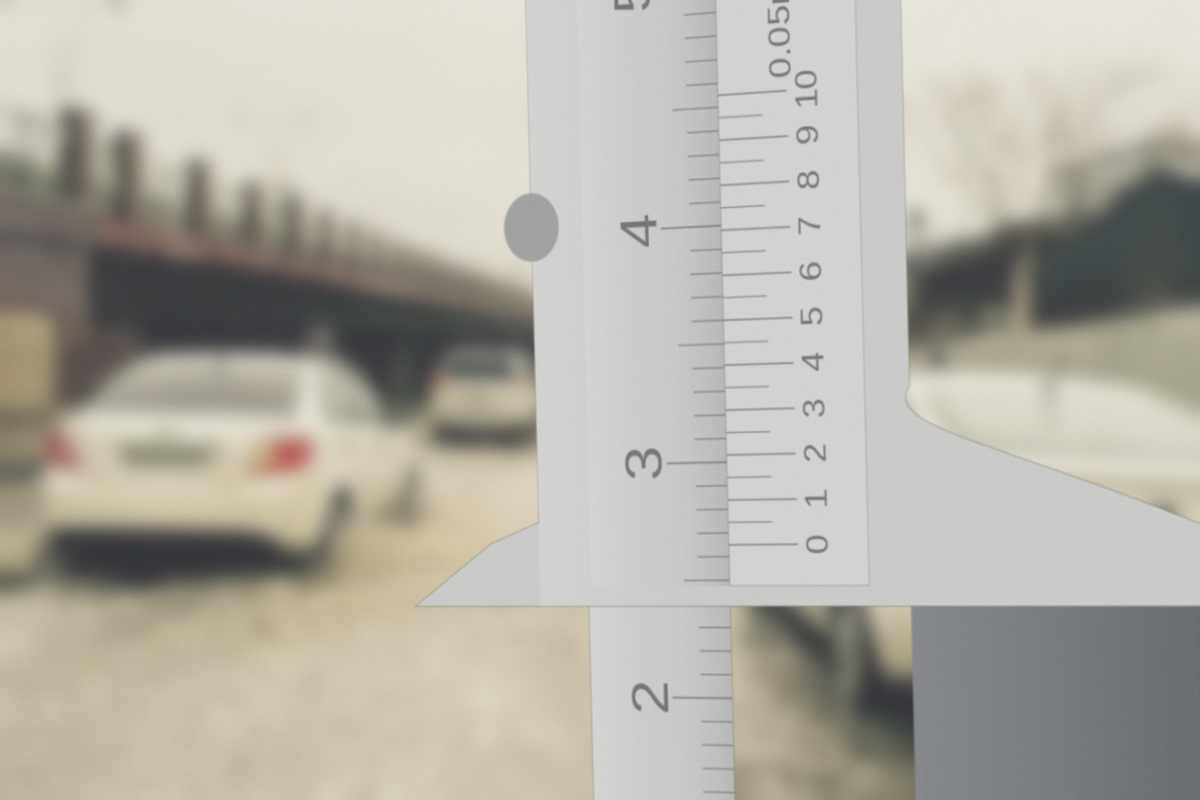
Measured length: 26.5 mm
